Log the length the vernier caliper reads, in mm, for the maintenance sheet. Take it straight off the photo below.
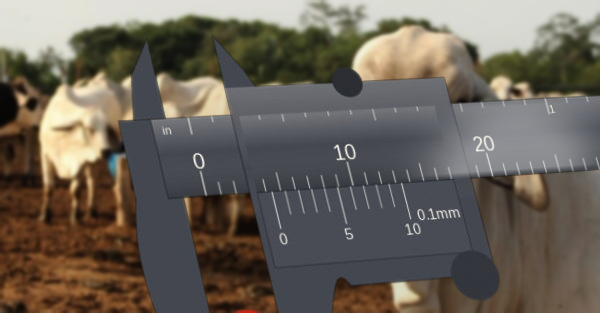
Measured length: 4.4 mm
